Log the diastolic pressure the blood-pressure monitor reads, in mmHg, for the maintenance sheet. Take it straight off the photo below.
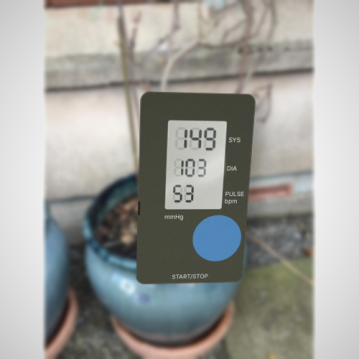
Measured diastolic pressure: 103 mmHg
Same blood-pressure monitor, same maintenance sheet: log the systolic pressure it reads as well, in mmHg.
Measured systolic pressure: 149 mmHg
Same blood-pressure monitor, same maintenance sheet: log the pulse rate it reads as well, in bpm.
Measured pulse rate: 53 bpm
